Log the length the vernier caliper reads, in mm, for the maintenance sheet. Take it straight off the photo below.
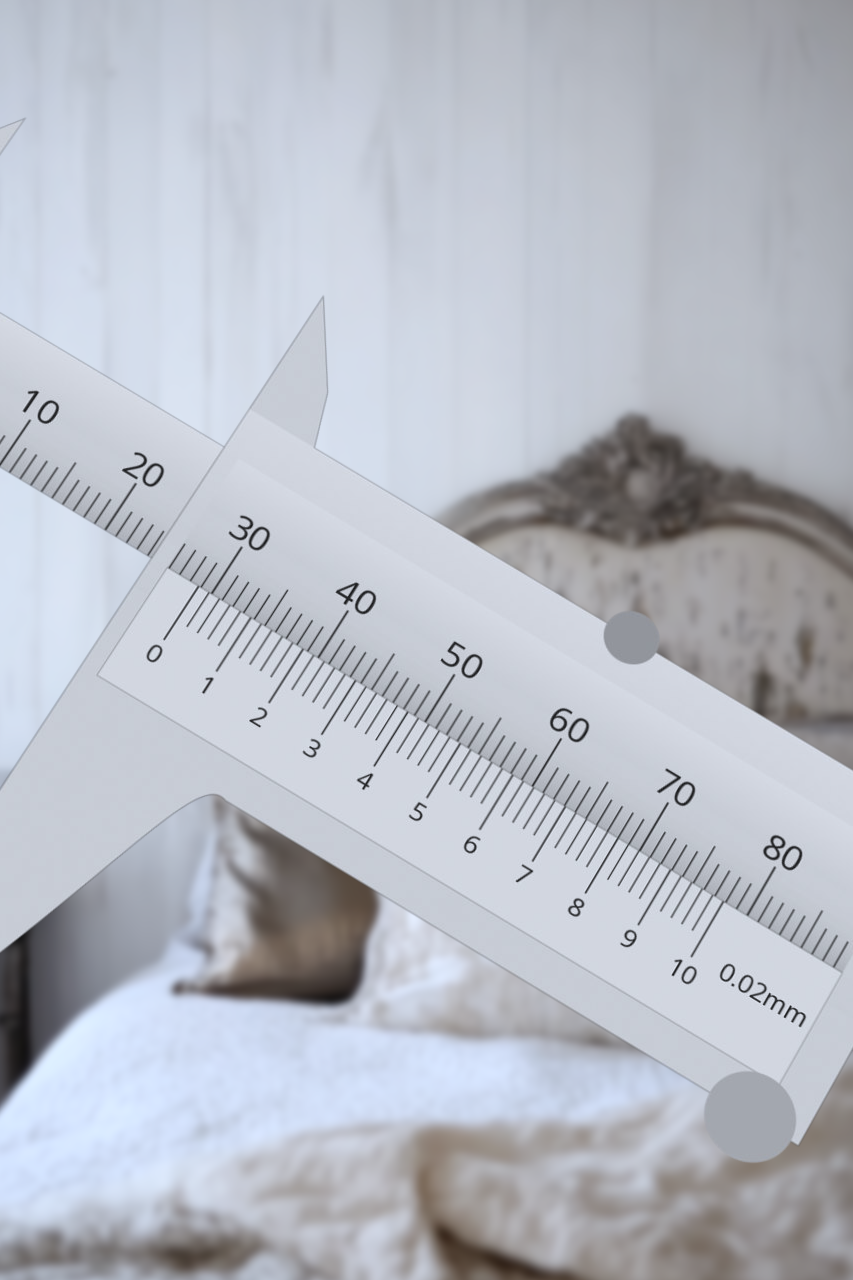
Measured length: 28.8 mm
